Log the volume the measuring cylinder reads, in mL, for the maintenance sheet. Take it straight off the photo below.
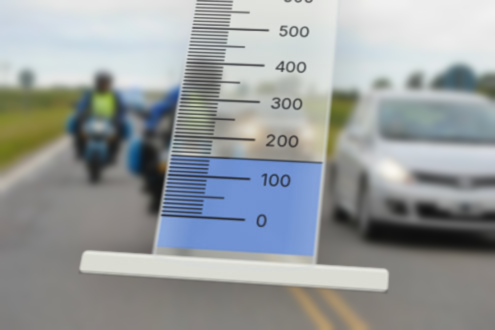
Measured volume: 150 mL
